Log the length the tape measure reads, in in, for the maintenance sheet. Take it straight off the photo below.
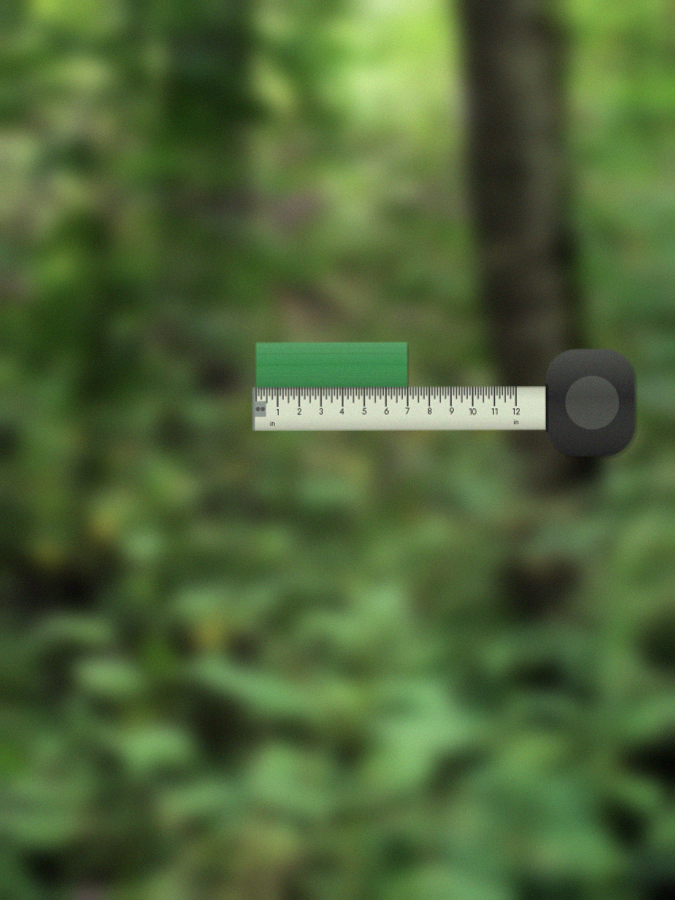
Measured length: 7 in
